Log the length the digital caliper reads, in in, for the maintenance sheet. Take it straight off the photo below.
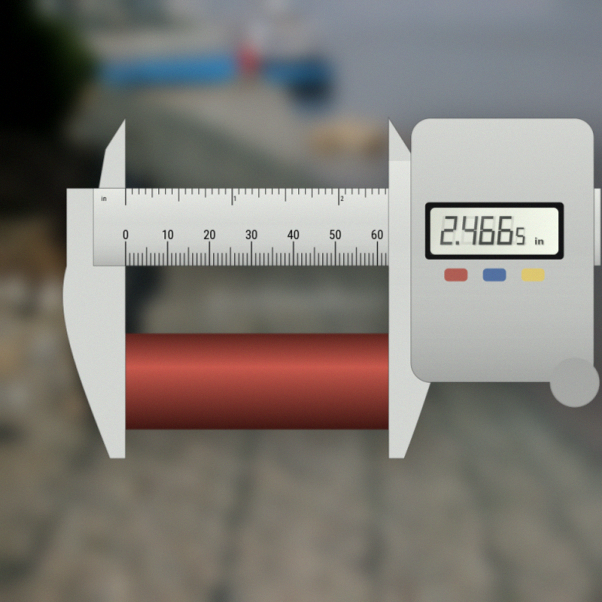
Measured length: 2.4665 in
